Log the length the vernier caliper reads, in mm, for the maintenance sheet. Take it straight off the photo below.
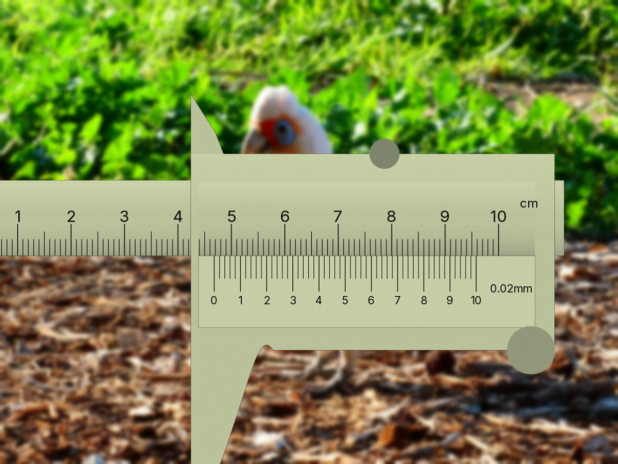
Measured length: 46.8 mm
